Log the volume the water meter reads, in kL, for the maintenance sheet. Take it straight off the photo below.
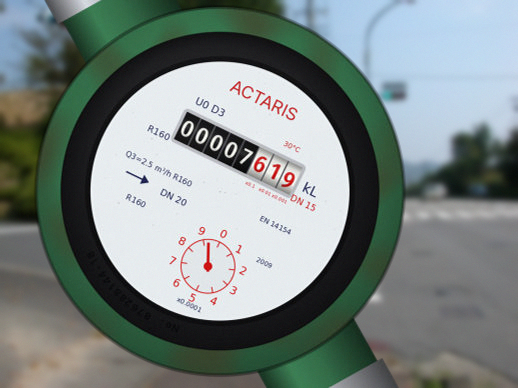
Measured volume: 7.6189 kL
